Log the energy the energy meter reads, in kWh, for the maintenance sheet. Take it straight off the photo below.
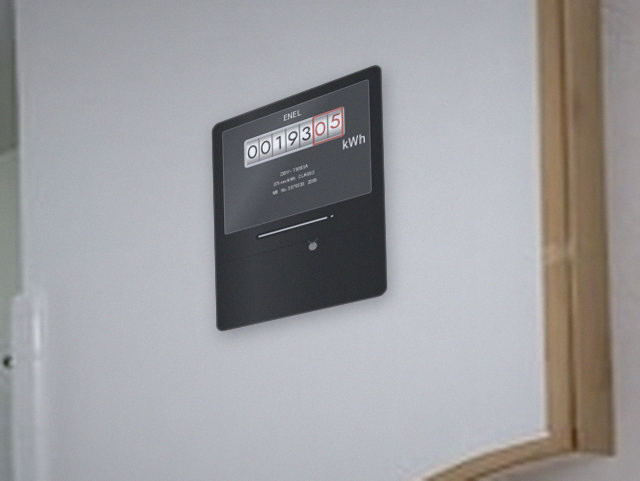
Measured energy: 193.05 kWh
